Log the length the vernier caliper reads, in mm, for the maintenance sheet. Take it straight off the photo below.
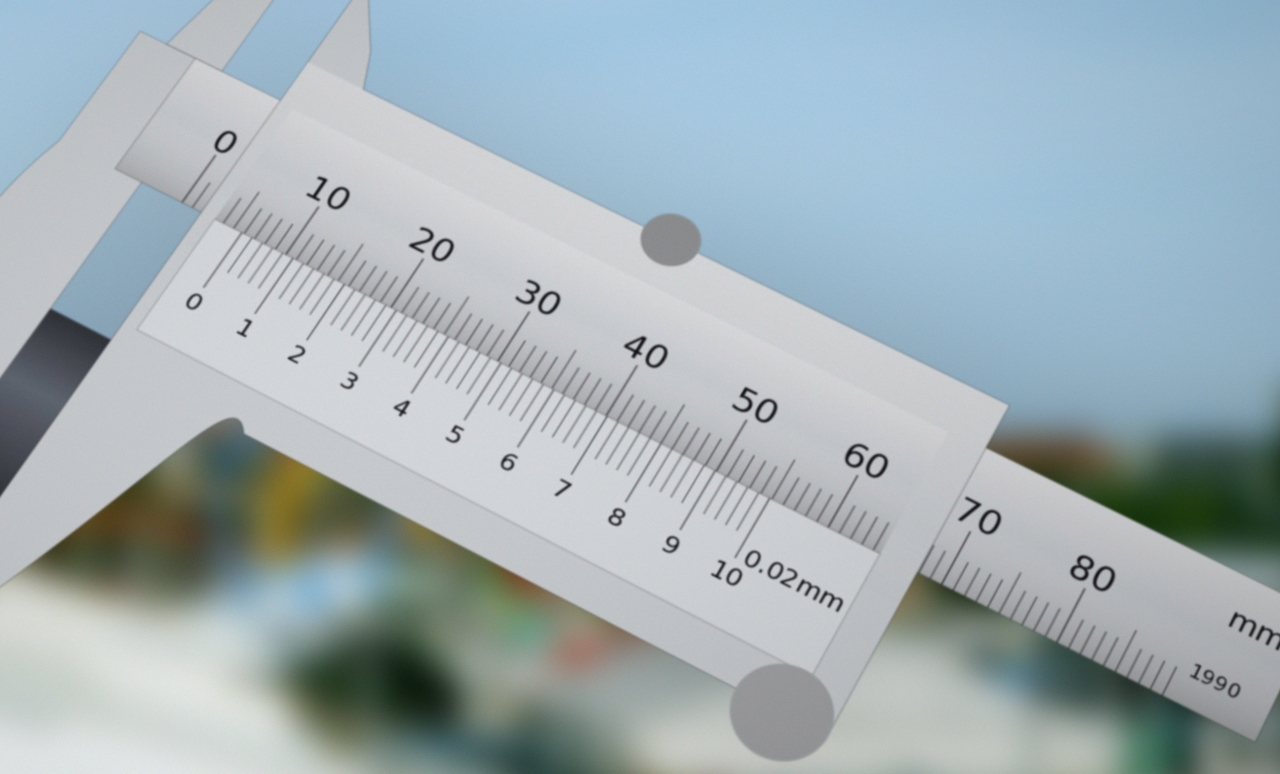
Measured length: 5.8 mm
